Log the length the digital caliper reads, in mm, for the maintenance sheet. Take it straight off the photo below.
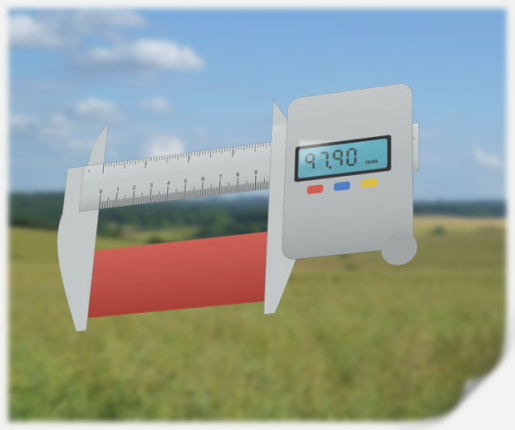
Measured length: 97.90 mm
